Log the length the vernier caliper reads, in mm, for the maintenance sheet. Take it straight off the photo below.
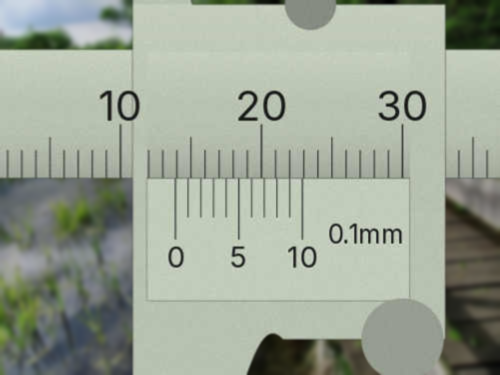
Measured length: 13.9 mm
